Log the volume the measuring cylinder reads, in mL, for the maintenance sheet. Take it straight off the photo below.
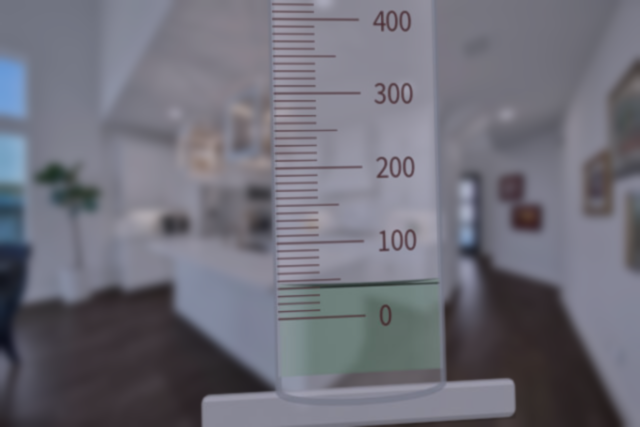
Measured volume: 40 mL
